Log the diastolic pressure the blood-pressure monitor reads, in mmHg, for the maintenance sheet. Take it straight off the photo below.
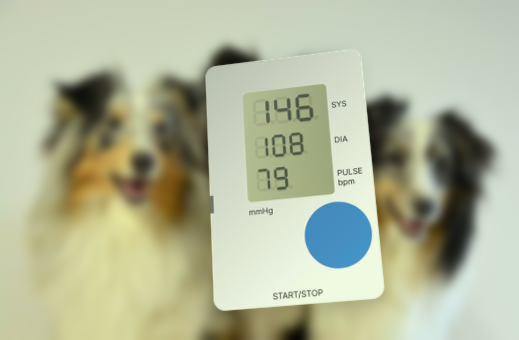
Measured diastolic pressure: 108 mmHg
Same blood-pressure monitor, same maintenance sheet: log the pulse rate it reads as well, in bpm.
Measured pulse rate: 79 bpm
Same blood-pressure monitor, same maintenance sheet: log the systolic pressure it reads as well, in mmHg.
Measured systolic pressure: 146 mmHg
